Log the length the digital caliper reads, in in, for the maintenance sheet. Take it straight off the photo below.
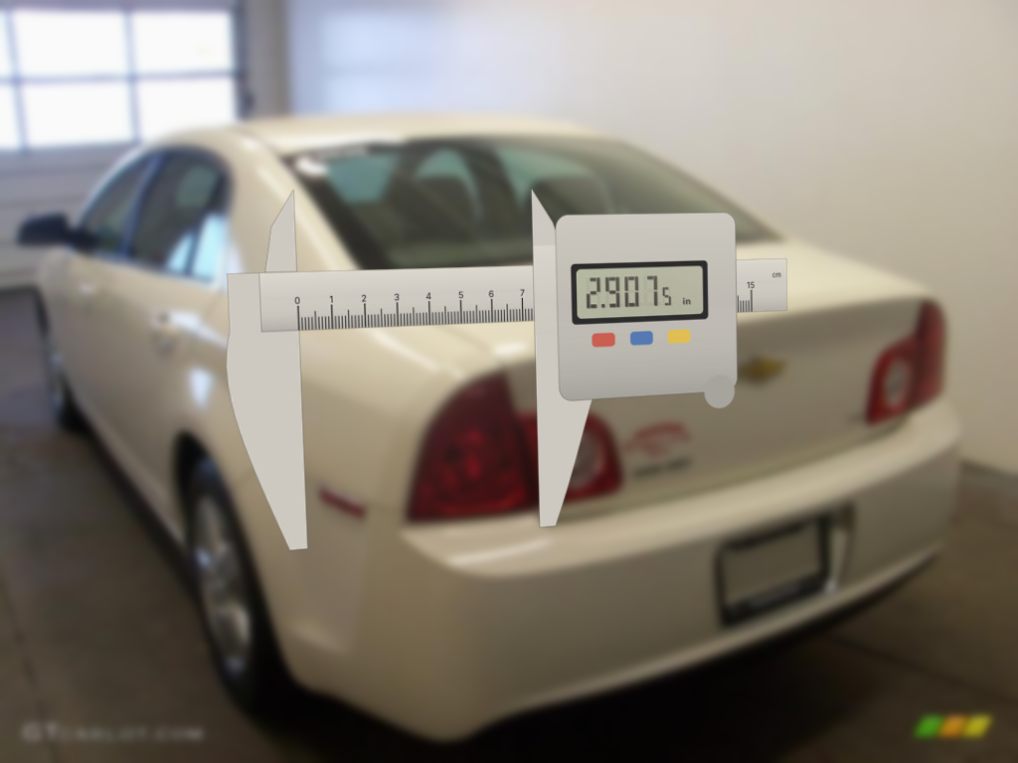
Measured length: 2.9075 in
